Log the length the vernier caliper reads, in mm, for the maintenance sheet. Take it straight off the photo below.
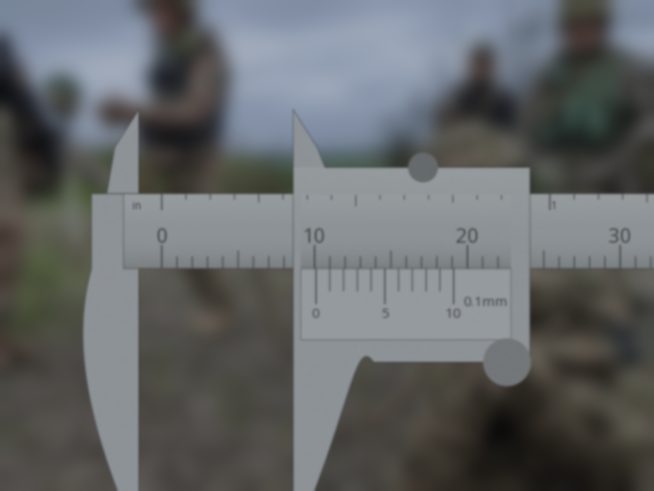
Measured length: 10.1 mm
